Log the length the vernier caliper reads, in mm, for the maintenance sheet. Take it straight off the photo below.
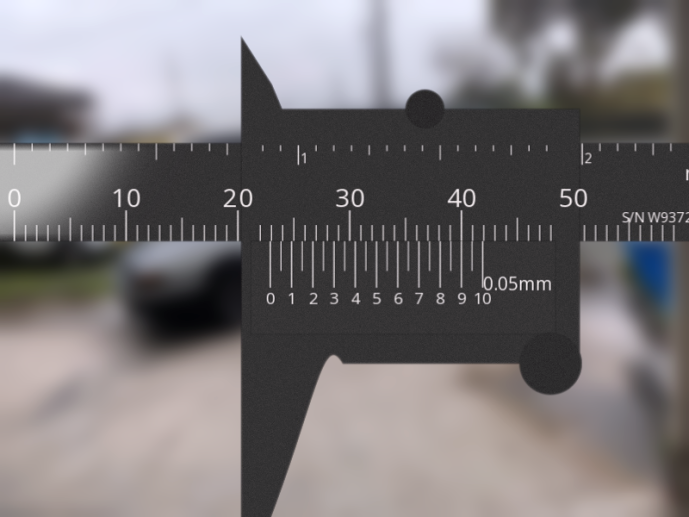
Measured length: 22.9 mm
